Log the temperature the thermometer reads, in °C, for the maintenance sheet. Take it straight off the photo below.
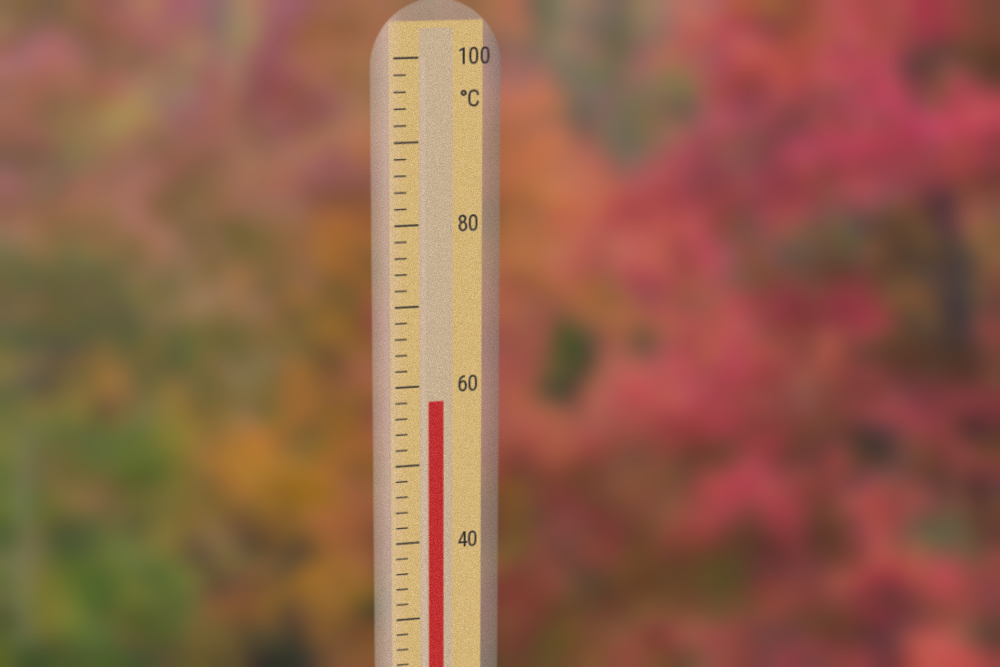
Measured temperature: 58 °C
